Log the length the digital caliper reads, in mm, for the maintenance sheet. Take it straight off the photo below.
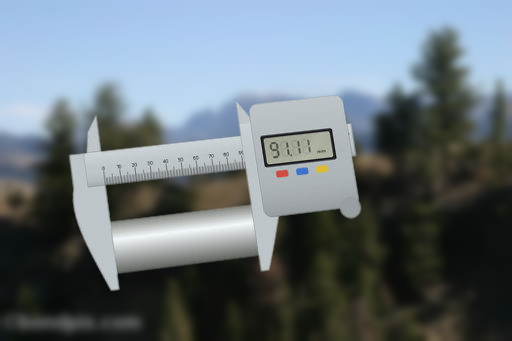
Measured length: 91.11 mm
